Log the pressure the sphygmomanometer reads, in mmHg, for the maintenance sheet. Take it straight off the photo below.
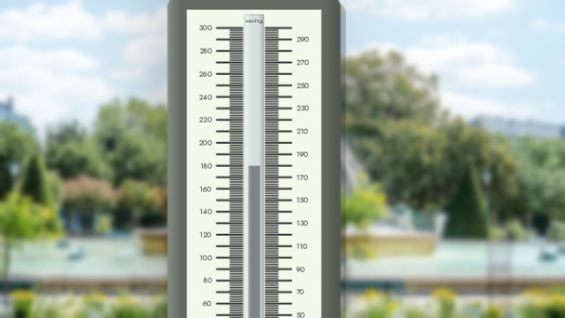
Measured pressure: 180 mmHg
